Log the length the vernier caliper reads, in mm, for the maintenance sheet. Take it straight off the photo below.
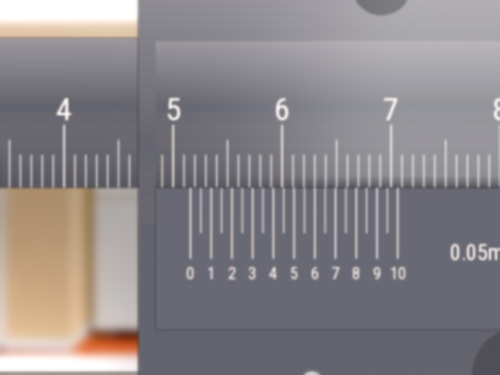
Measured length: 51.6 mm
